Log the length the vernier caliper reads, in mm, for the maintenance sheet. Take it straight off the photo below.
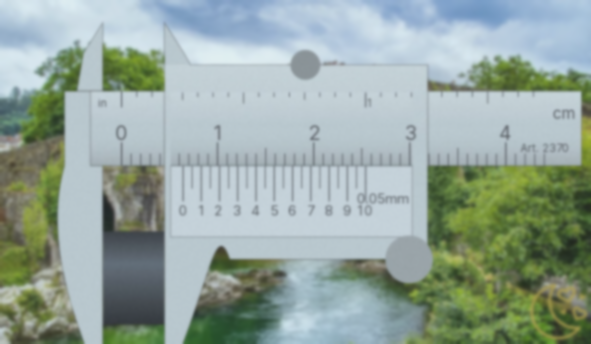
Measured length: 6.4 mm
